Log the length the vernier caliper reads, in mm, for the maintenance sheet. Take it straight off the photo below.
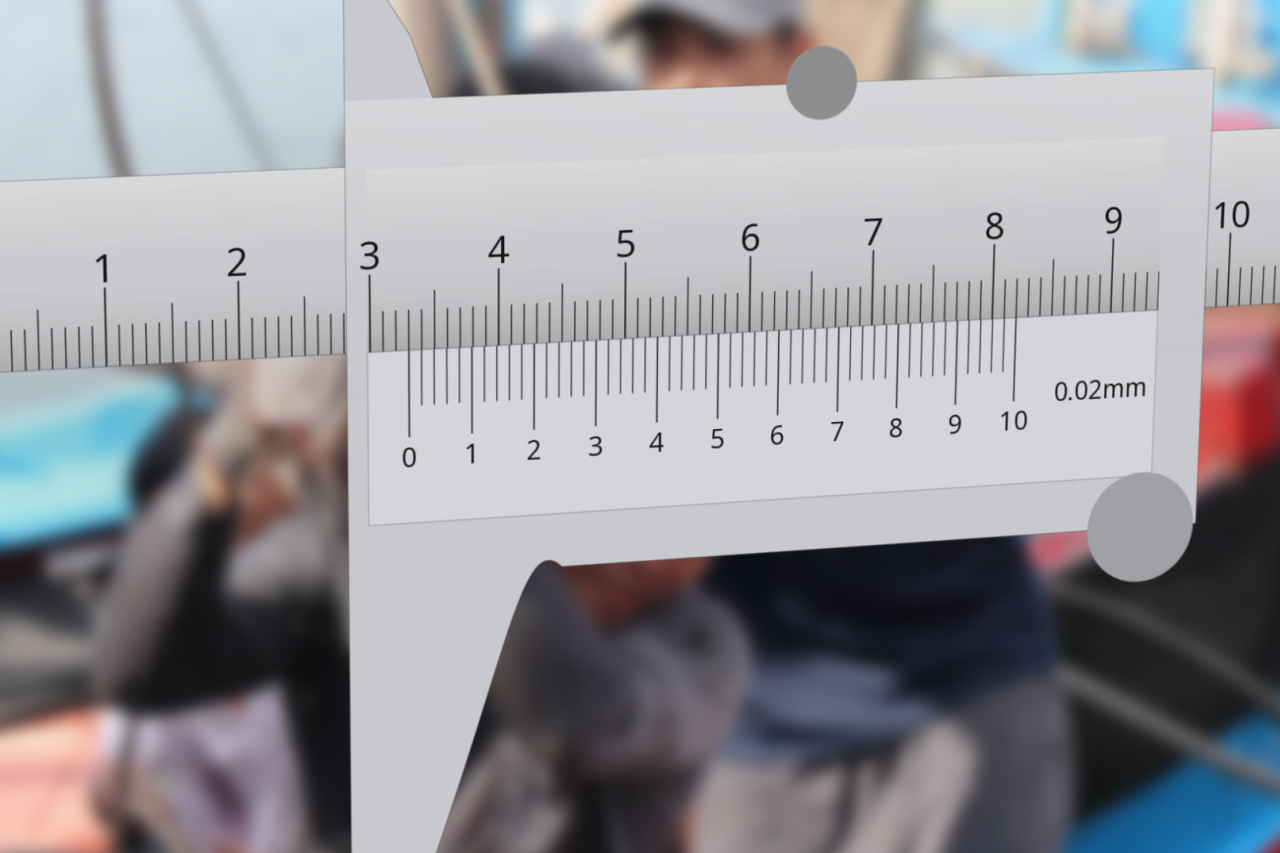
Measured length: 33.0 mm
